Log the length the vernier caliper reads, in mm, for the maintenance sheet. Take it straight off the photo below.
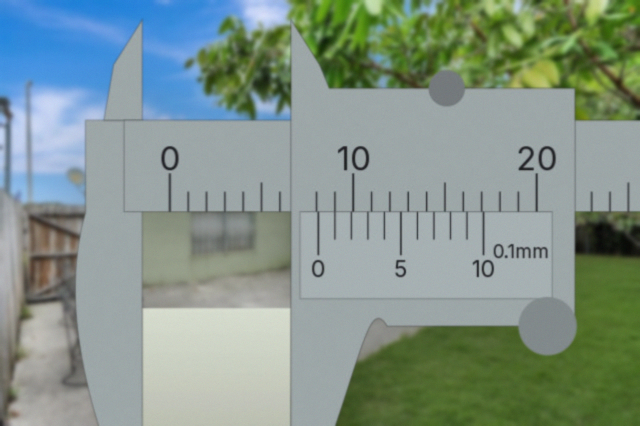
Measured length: 8.1 mm
